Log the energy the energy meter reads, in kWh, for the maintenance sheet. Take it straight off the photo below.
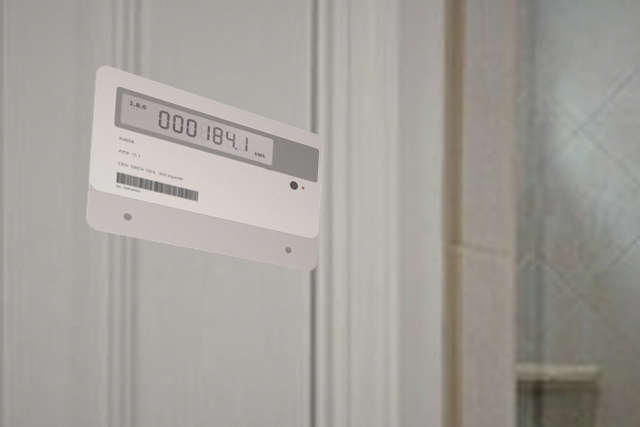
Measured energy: 184.1 kWh
